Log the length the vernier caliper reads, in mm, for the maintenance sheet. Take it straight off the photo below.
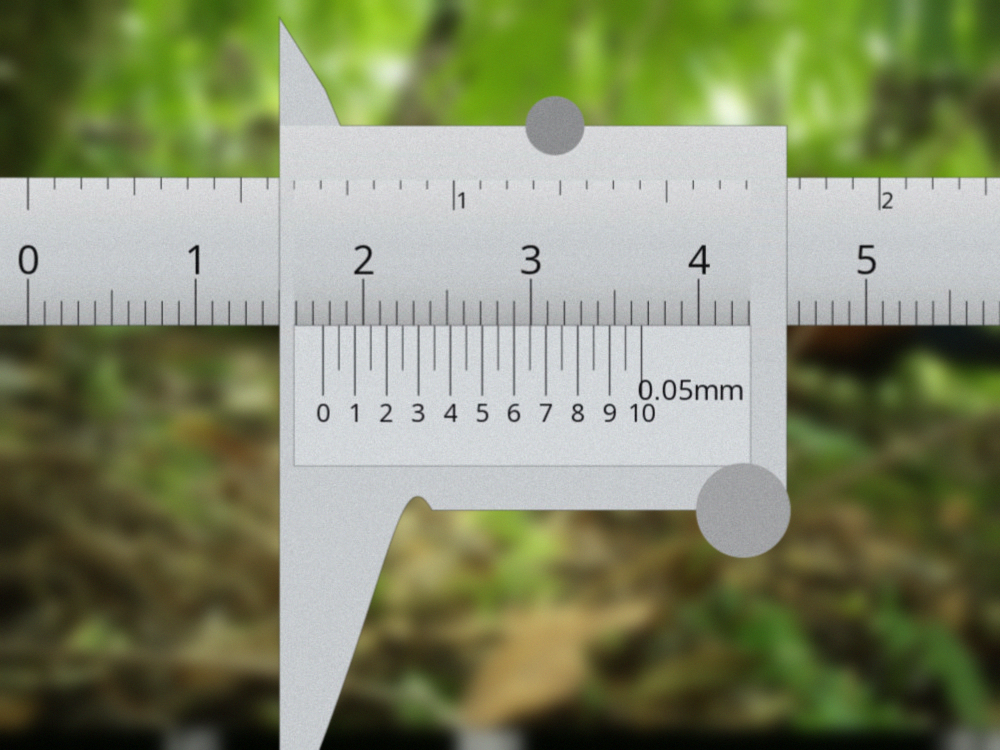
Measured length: 17.6 mm
